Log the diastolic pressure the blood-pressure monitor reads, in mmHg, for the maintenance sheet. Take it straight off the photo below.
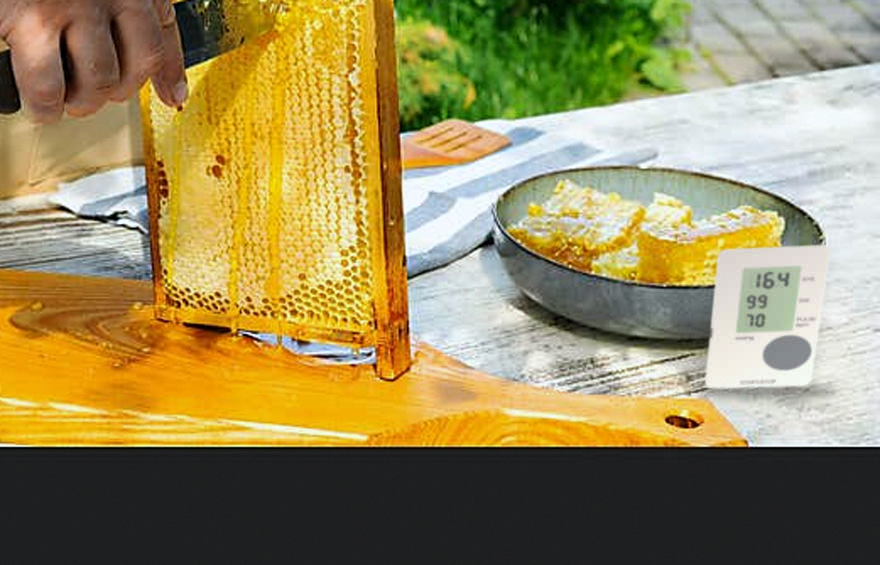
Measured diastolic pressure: 99 mmHg
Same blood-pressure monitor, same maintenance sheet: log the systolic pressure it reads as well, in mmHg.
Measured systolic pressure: 164 mmHg
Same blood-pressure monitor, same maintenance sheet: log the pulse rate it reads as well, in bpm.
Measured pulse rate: 70 bpm
